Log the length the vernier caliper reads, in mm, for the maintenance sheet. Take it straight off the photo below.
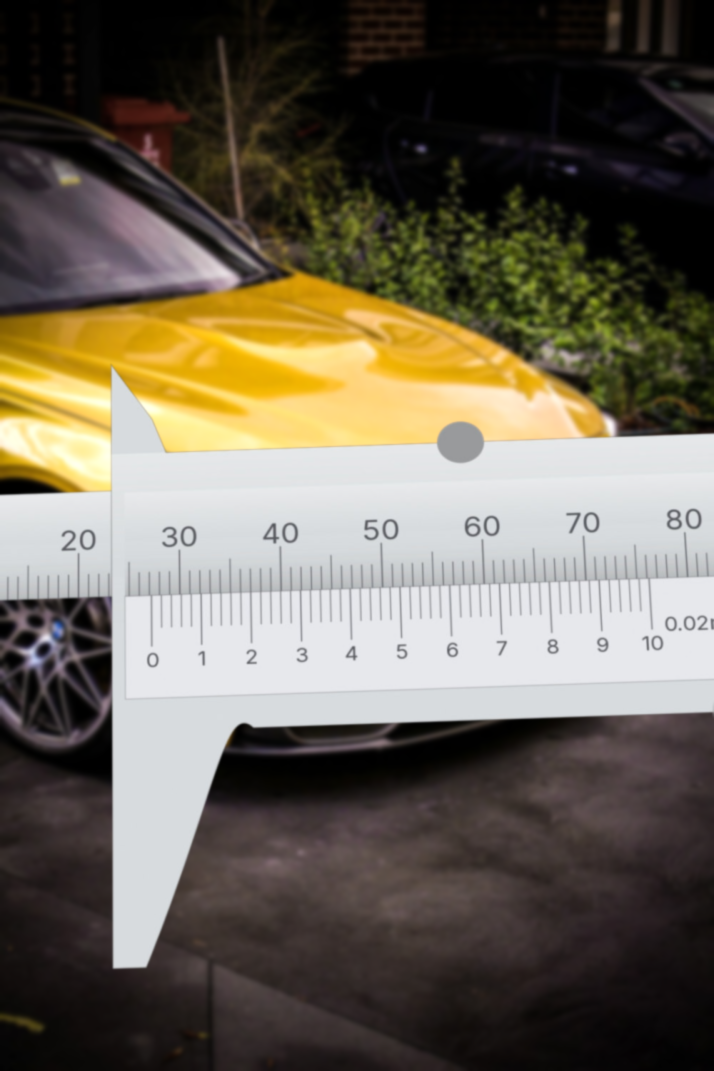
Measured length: 27.2 mm
